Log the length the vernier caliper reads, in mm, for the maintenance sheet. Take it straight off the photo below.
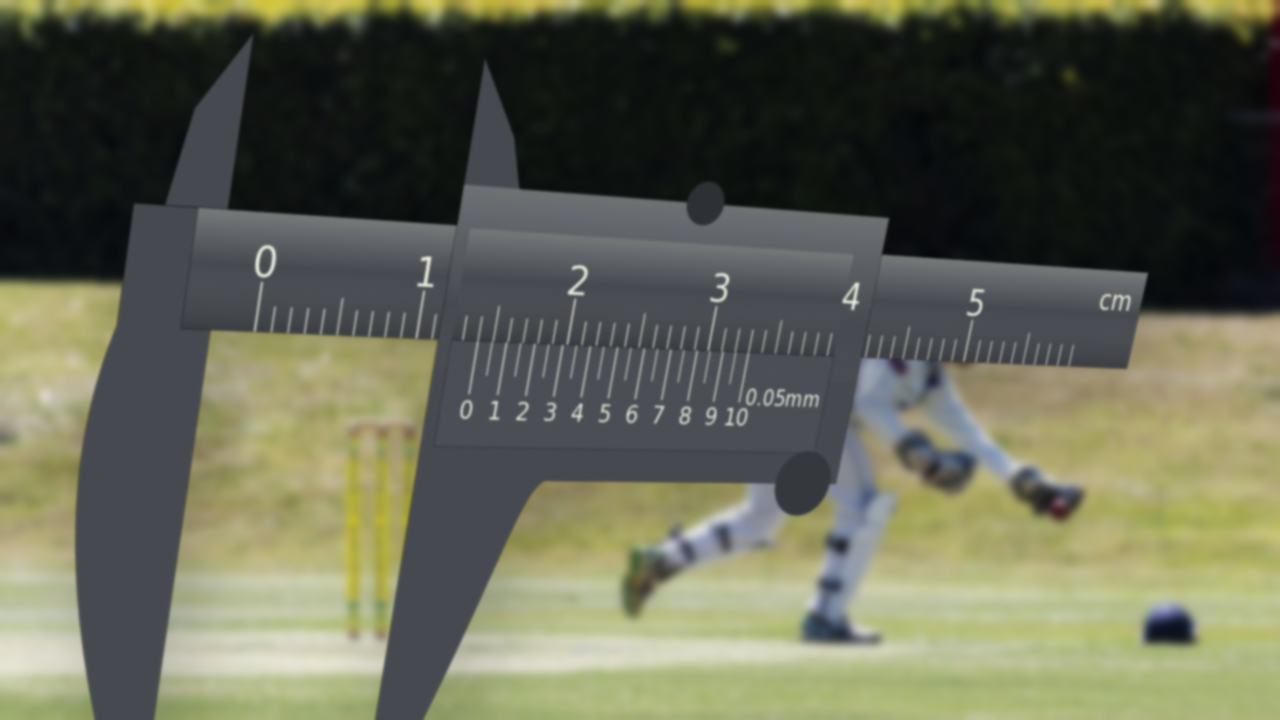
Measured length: 14.0 mm
